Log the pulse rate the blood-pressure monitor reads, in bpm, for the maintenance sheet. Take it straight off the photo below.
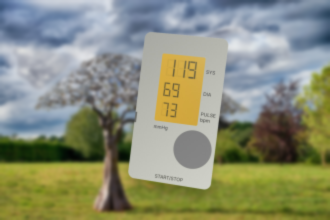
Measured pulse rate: 73 bpm
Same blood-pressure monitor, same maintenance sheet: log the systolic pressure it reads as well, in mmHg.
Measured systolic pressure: 119 mmHg
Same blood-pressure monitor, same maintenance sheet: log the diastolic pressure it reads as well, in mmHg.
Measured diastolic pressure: 69 mmHg
